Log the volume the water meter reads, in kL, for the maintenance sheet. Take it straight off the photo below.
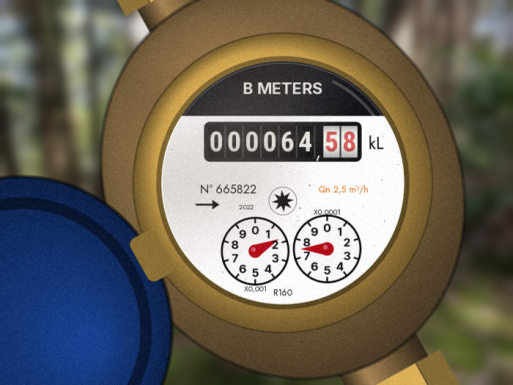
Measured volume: 64.5817 kL
